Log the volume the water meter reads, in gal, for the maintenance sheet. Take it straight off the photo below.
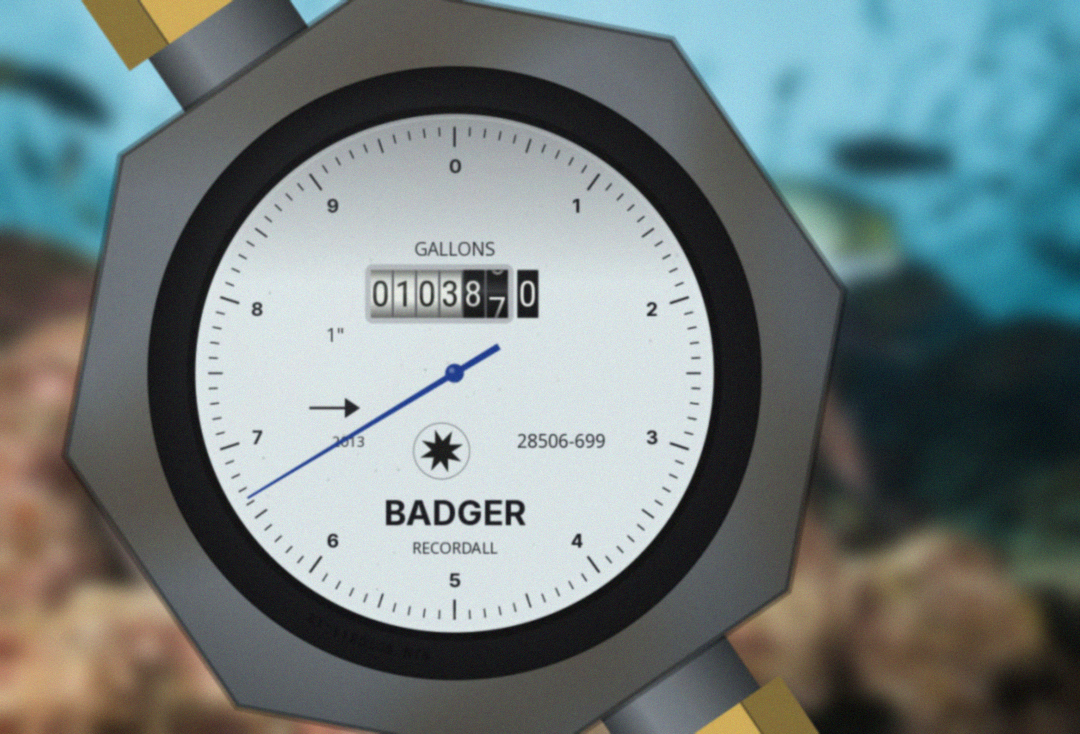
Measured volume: 103866.6 gal
